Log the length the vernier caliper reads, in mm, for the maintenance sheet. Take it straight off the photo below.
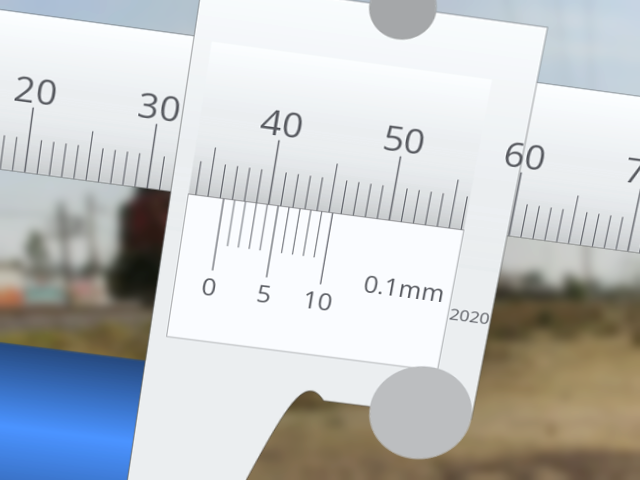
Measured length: 36.3 mm
